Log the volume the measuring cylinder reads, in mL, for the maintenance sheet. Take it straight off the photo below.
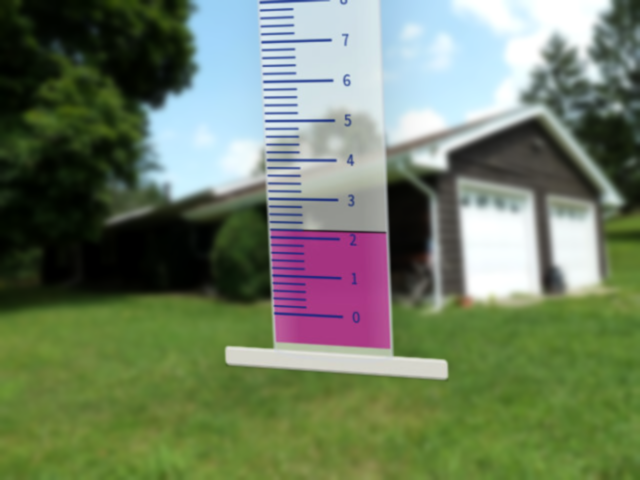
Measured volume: 2.2 mL
